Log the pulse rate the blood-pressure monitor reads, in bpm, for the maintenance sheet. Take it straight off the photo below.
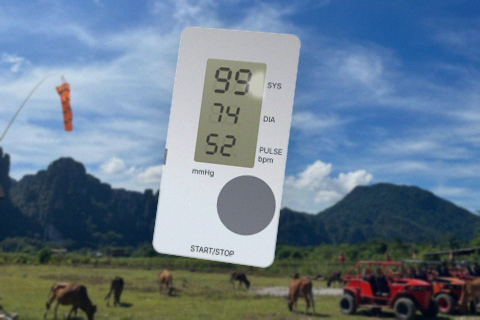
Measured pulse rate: 52 bpm
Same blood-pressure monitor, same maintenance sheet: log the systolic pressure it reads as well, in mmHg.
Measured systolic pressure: 99 mmHg
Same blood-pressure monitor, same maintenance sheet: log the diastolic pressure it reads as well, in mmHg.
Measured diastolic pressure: 74 mmHg
